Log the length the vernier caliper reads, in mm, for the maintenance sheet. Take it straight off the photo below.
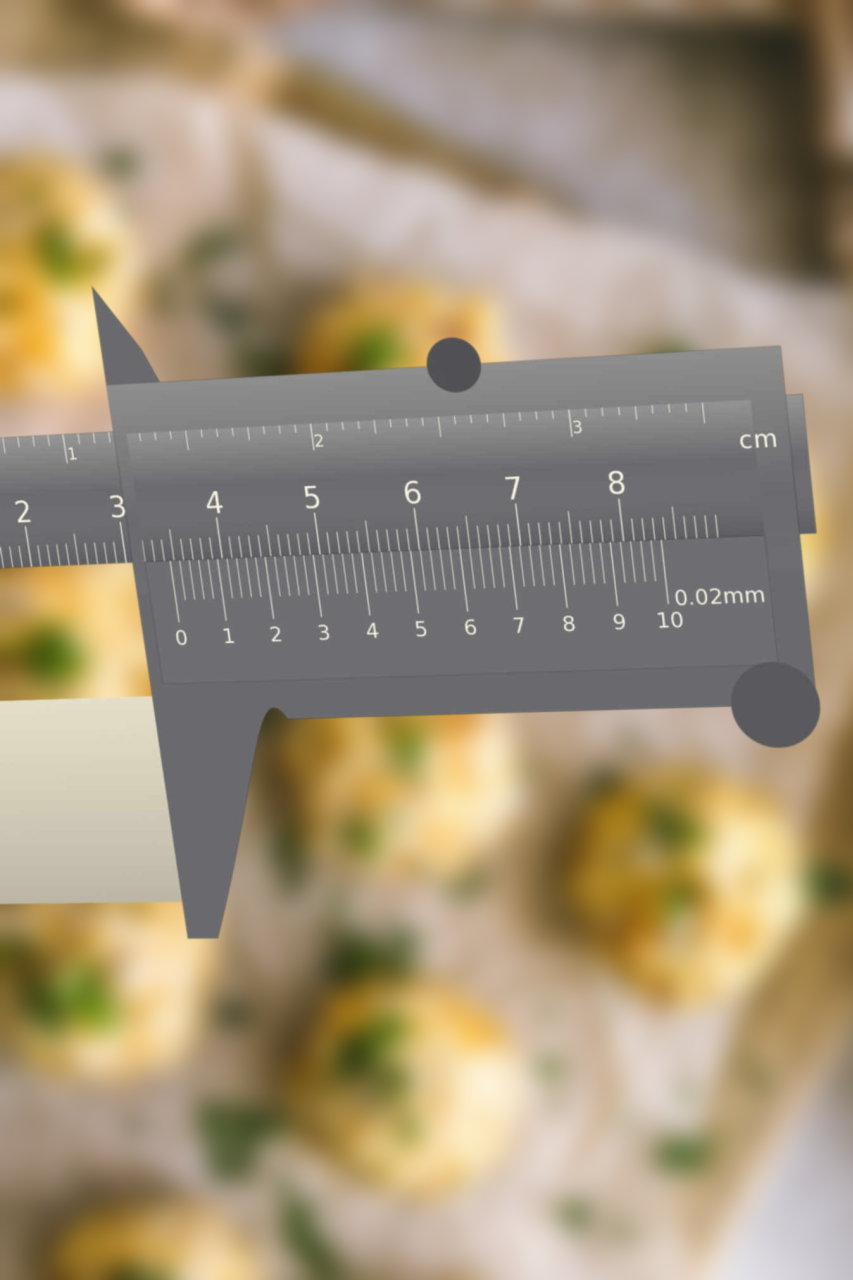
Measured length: 34.6 mm
